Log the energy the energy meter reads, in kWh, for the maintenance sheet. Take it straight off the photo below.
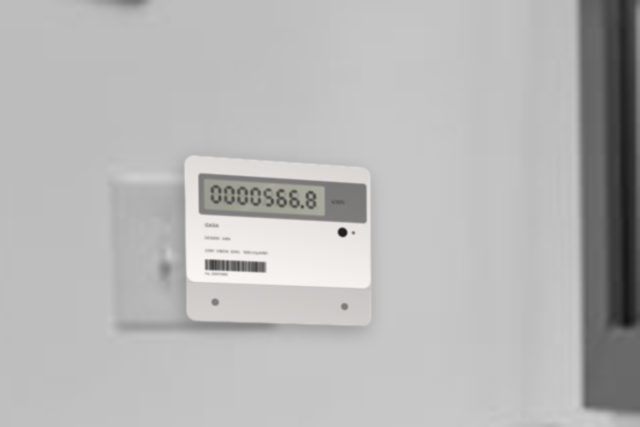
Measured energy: 566.8 kWh
